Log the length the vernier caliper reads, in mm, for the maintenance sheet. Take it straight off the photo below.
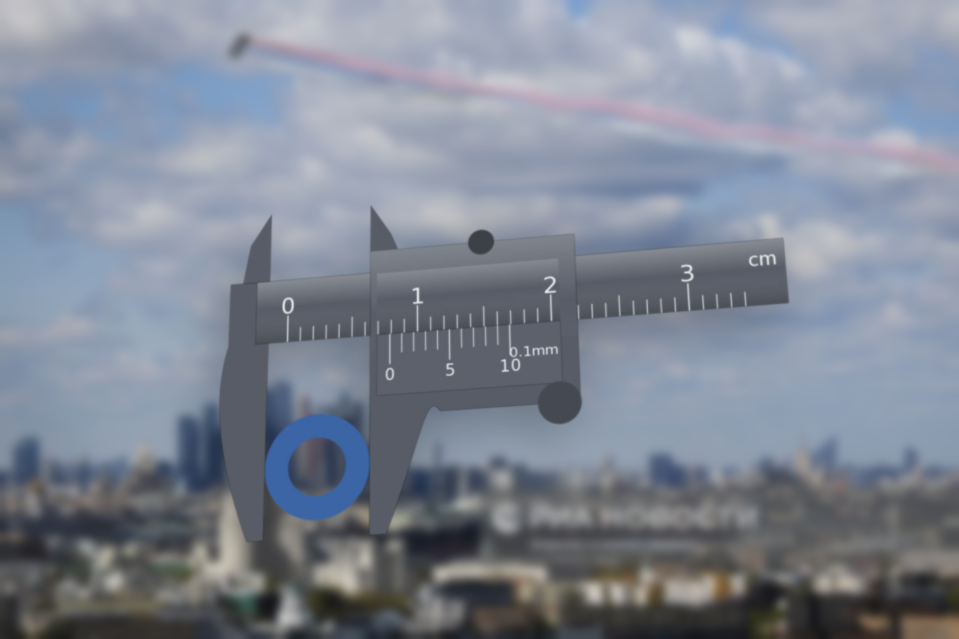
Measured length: 7.9 mm
